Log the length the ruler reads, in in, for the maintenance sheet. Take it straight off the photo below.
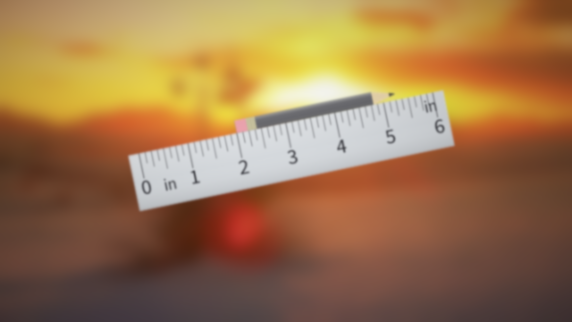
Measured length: 3.25 in
